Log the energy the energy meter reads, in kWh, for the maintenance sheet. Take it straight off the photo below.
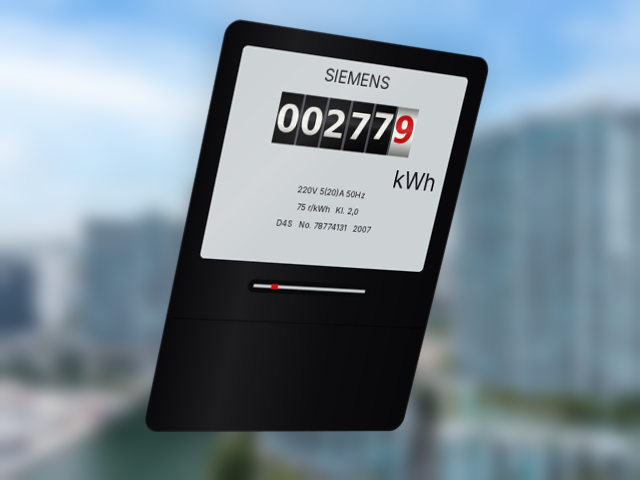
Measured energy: 277.9 kWh
